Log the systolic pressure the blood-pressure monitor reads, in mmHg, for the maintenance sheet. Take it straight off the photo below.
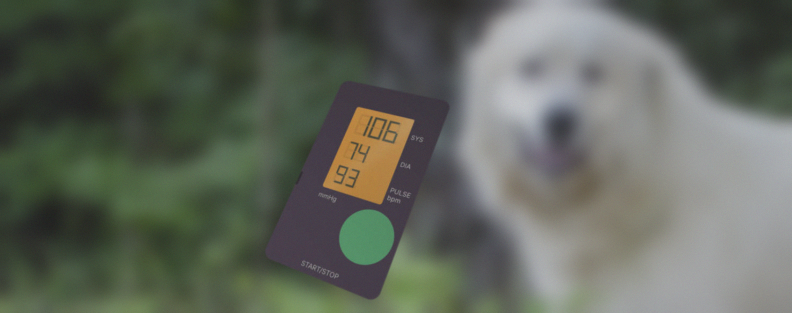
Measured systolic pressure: 106 mmHg
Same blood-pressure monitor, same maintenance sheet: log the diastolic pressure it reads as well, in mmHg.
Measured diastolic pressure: 74 mmHg
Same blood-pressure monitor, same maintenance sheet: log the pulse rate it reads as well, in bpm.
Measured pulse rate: 93 bpm
